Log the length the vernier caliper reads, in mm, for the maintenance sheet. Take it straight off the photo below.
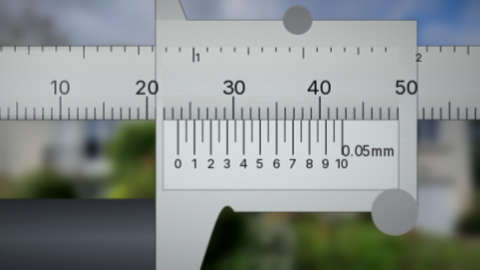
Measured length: 23.6 mm
